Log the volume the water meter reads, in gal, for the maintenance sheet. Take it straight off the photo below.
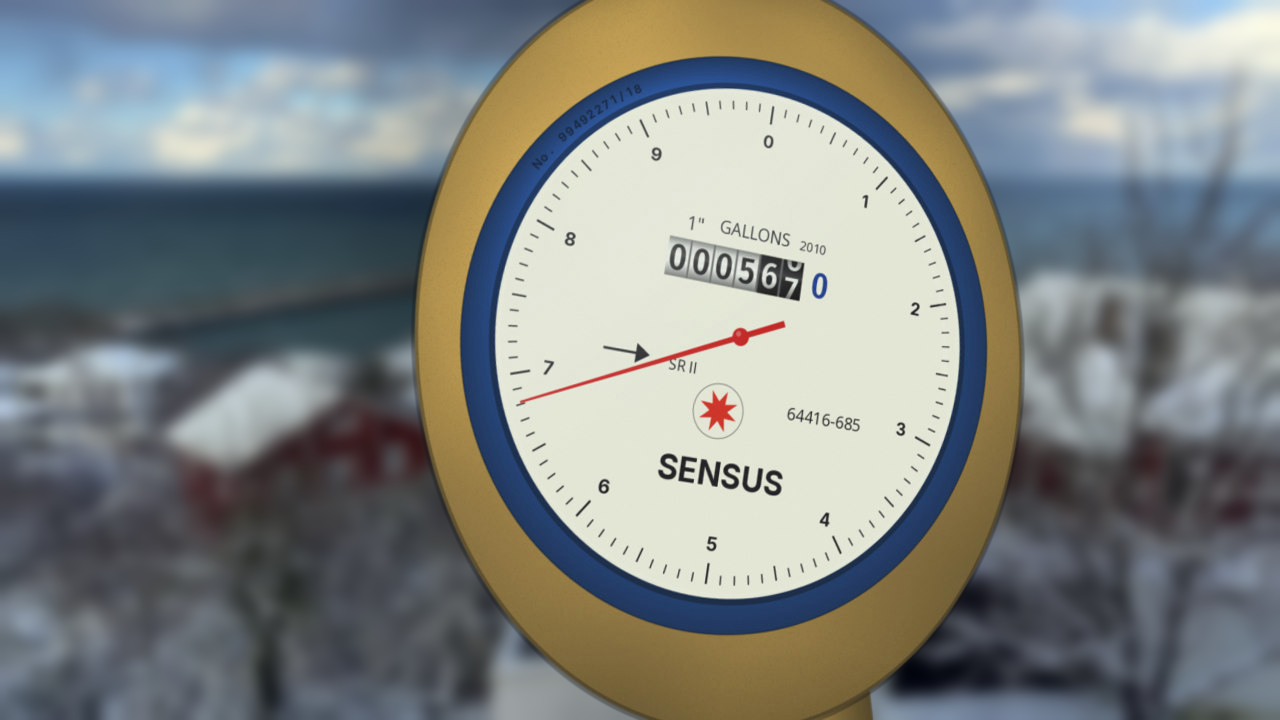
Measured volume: 5666.8 gal
